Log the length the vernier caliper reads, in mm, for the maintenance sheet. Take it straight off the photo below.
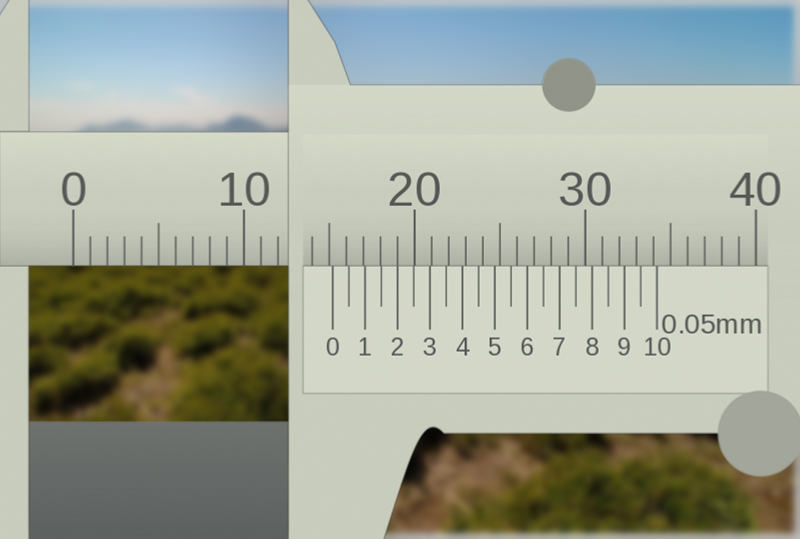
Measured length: 15.2 mm
